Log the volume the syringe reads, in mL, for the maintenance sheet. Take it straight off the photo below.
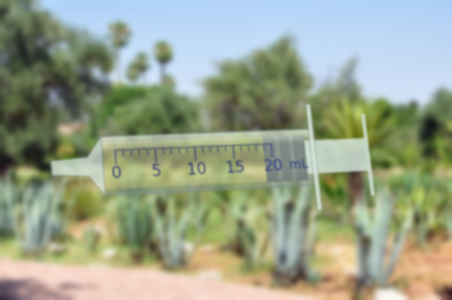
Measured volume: 19 mL
